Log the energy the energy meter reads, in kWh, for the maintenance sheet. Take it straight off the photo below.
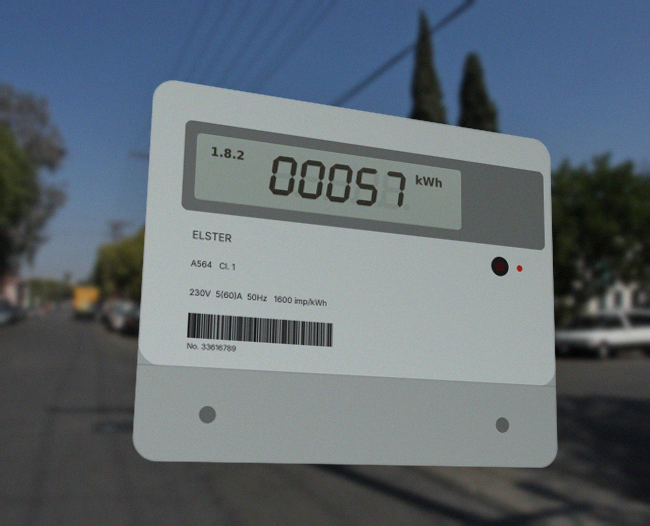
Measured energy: 57 kWh
